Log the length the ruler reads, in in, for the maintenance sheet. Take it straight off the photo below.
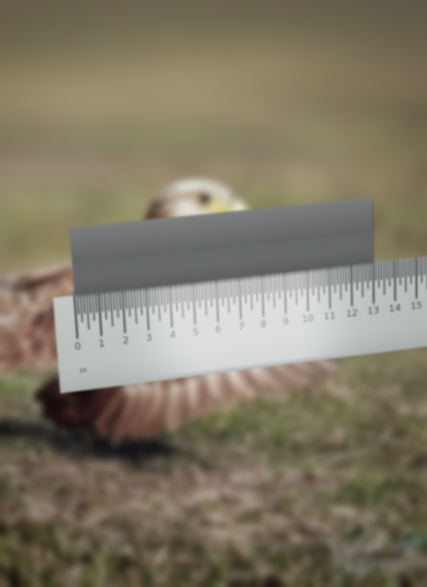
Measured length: 13 in
